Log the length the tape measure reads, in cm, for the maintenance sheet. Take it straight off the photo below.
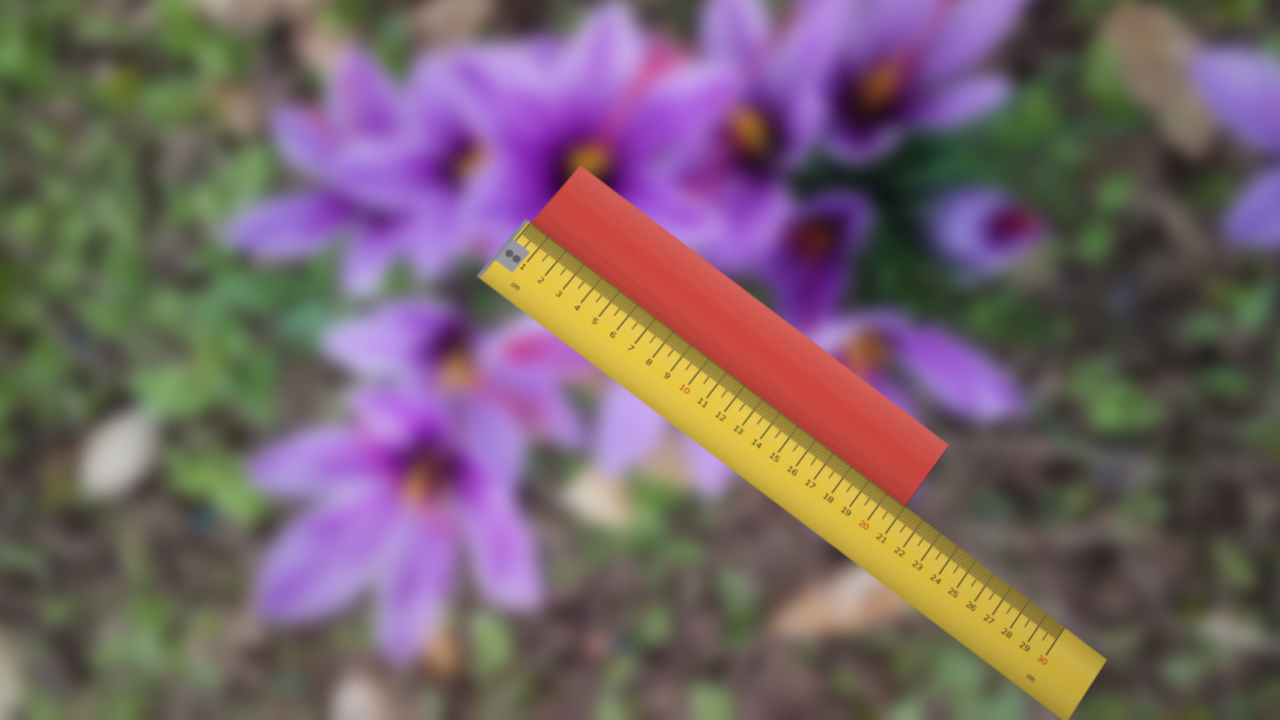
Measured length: 21 cm
